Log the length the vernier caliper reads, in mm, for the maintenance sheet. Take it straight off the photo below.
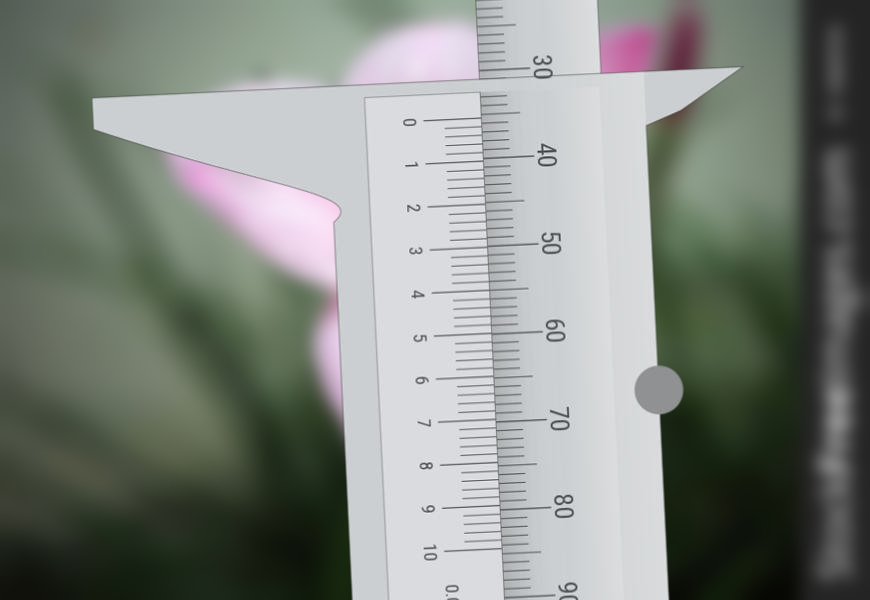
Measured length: 35.4 mm
